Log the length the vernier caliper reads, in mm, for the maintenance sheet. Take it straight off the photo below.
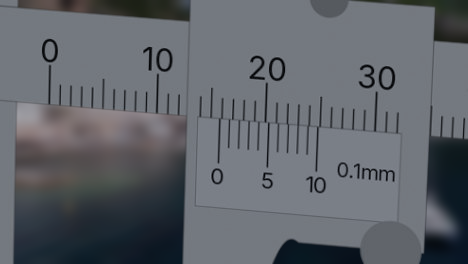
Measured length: 15.8 mm
